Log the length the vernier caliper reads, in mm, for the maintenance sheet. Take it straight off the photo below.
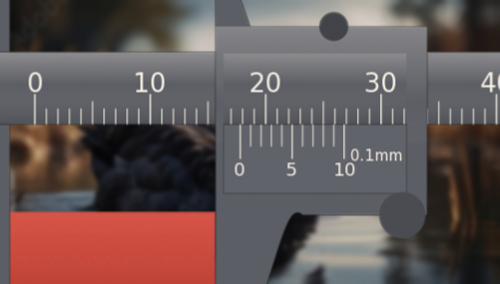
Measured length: 17.8 mm
